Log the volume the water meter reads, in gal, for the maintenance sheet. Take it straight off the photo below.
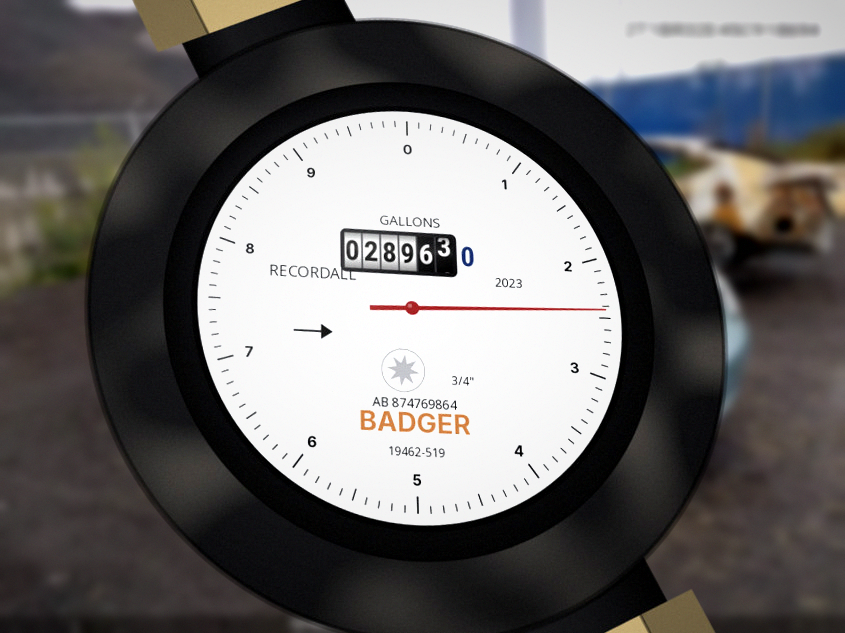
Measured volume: 289632.4 gal
